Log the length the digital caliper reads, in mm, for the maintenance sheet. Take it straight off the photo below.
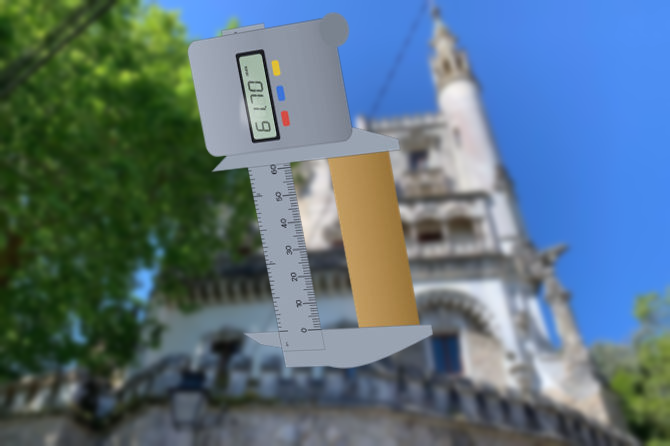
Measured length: 61.70 mm
